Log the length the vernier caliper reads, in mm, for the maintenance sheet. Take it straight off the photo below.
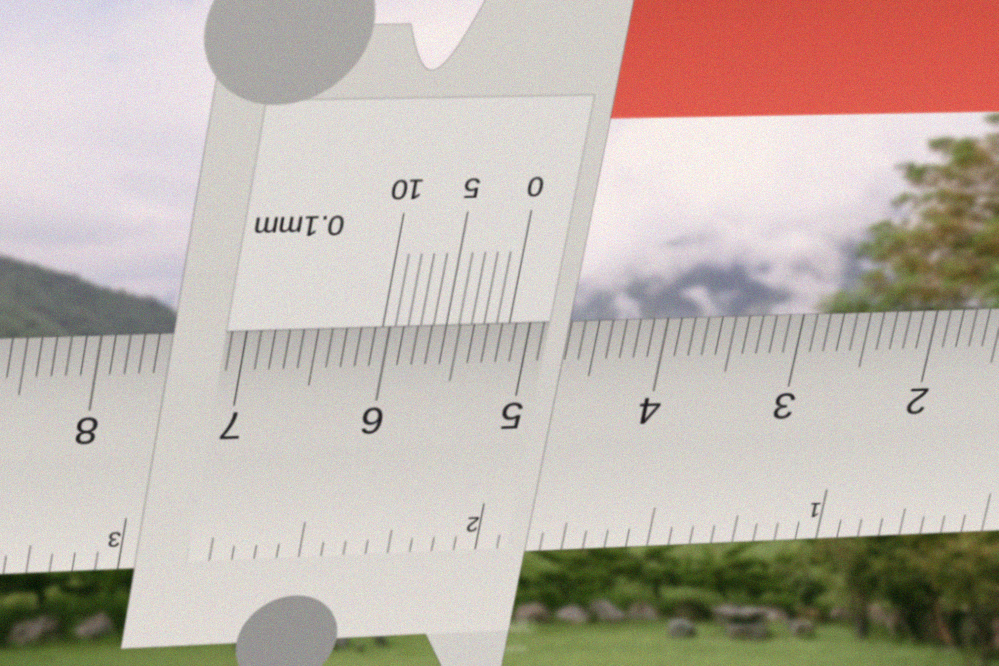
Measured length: 51.5 mm
